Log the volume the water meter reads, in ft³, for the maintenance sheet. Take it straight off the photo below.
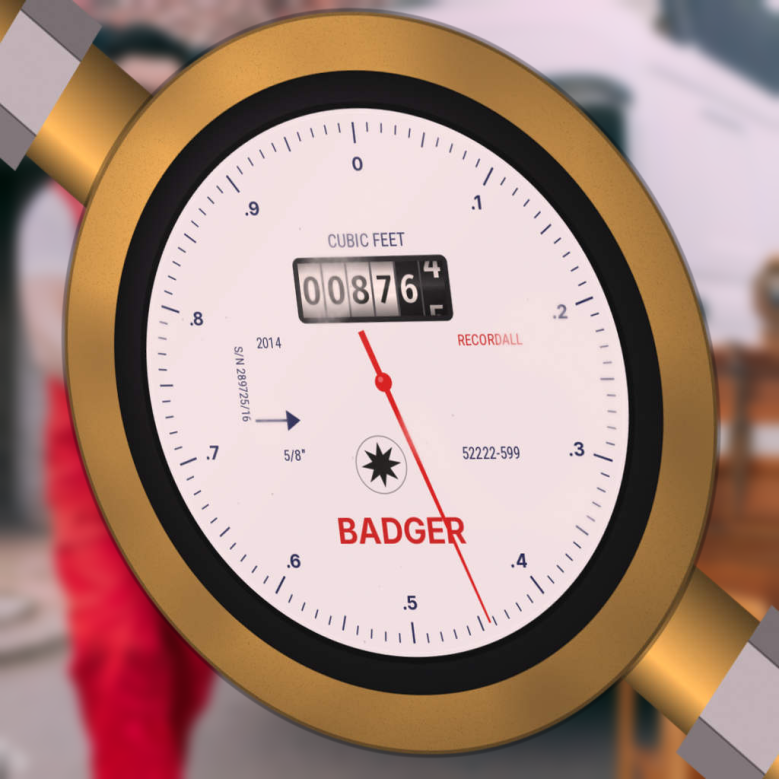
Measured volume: 8764.44 ft³
